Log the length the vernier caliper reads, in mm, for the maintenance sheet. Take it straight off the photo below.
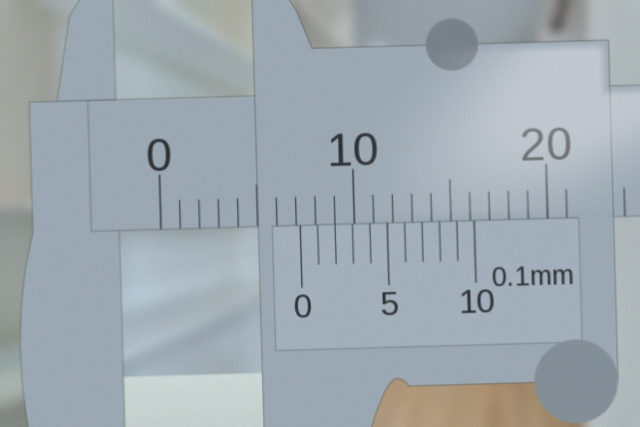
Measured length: 7.2 mm
